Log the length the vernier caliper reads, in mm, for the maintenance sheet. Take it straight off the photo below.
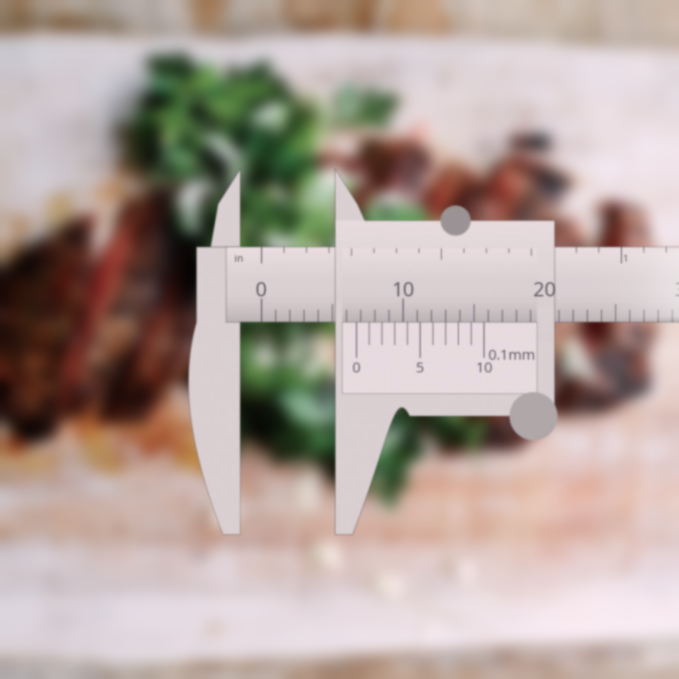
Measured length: 6.7 mm
